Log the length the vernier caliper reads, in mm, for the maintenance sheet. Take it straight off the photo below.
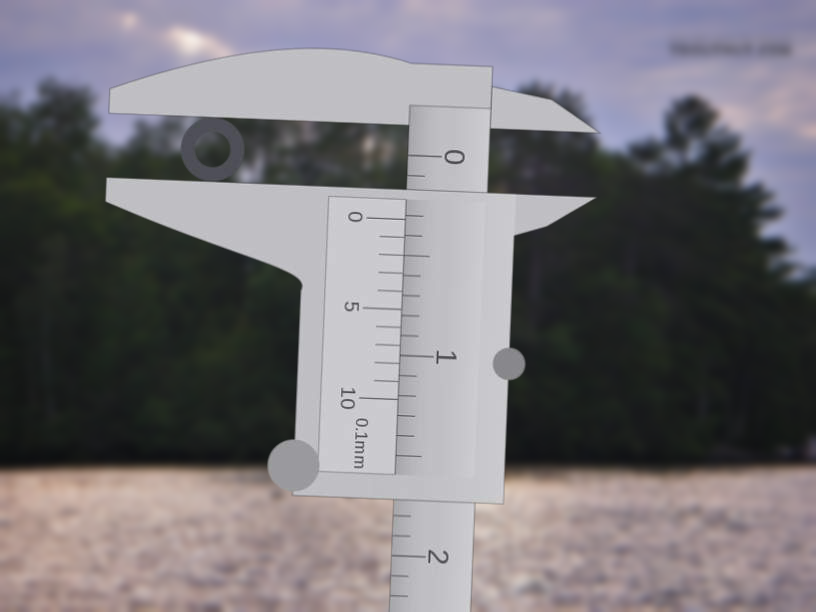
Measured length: 3.2 mm
